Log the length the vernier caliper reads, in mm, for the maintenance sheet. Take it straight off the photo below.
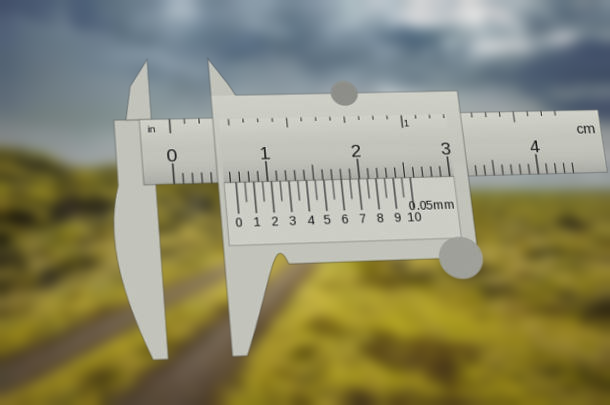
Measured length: 6.6 mm
